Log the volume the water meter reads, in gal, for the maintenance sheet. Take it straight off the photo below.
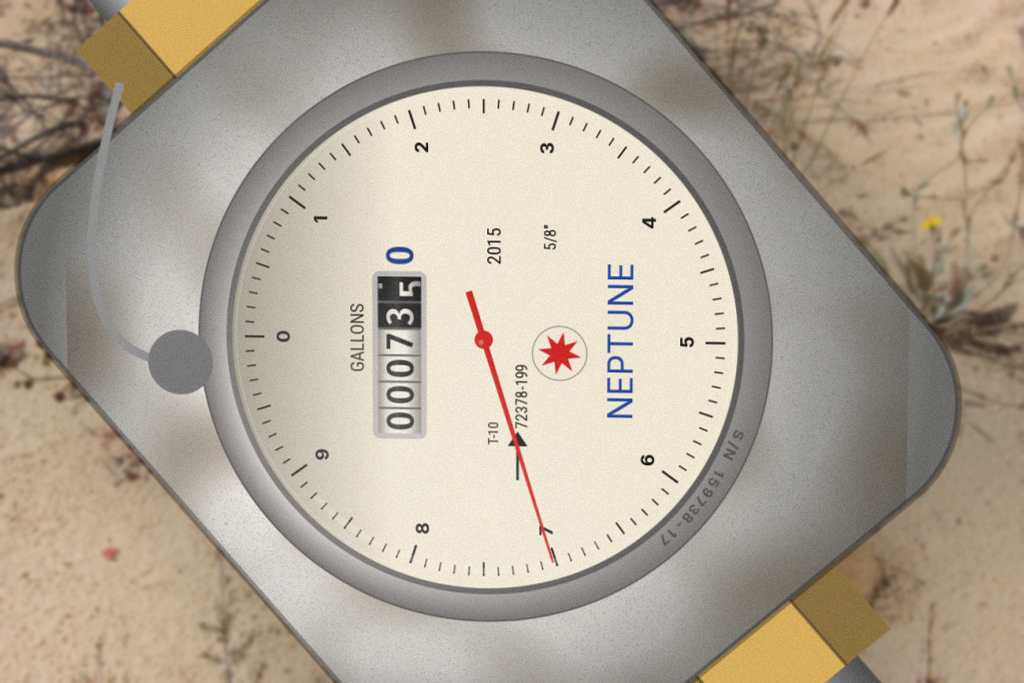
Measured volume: 7347.0 gal
